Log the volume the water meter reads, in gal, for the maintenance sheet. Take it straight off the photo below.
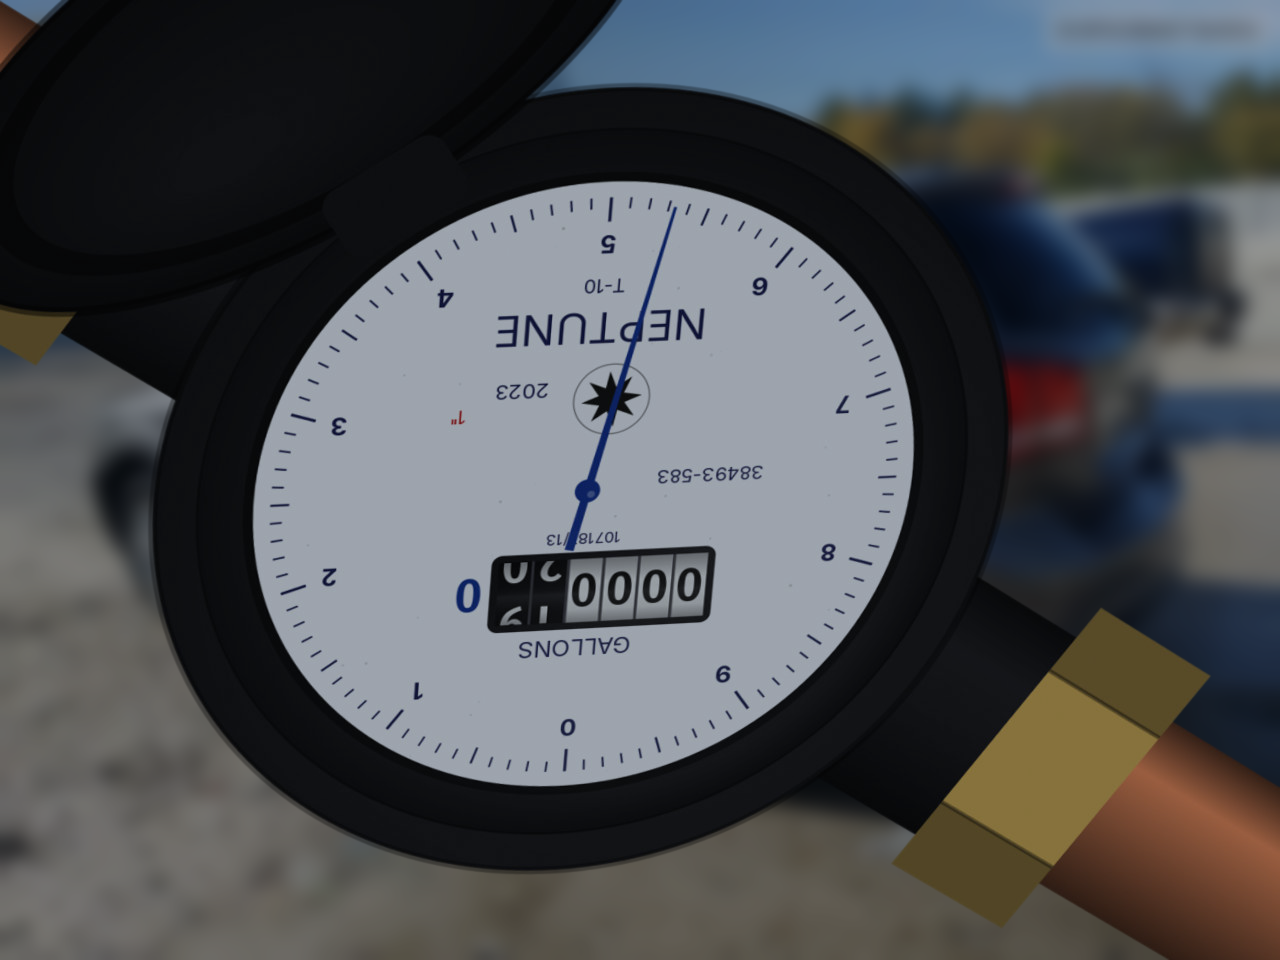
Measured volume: 195.3 gal
